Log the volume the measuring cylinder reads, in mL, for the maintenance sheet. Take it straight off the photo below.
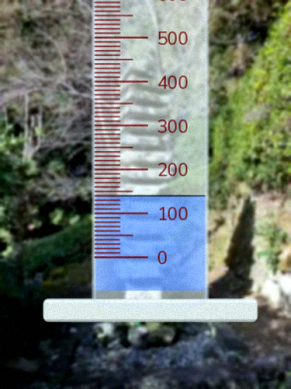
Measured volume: 140 mL
